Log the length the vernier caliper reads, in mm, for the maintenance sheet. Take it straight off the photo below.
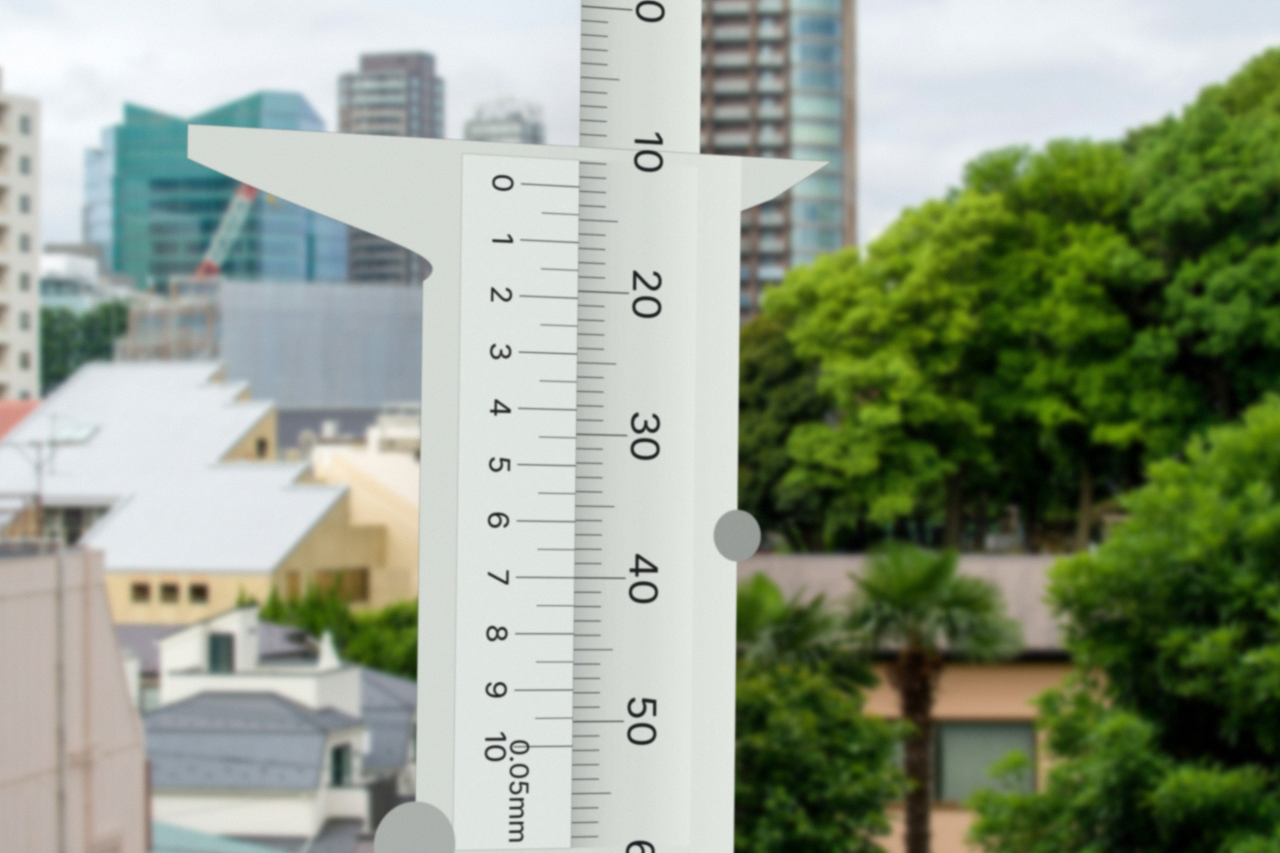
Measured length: 12.7 mm
